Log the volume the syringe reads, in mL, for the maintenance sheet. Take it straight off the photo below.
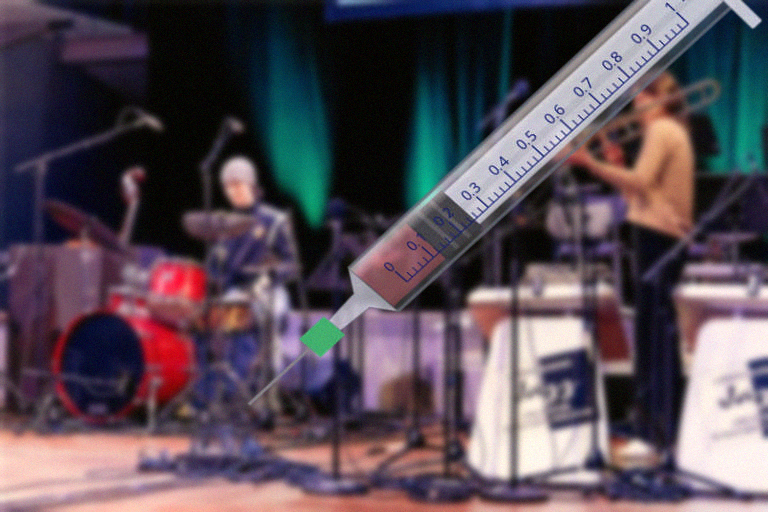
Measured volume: 0.12 mL
